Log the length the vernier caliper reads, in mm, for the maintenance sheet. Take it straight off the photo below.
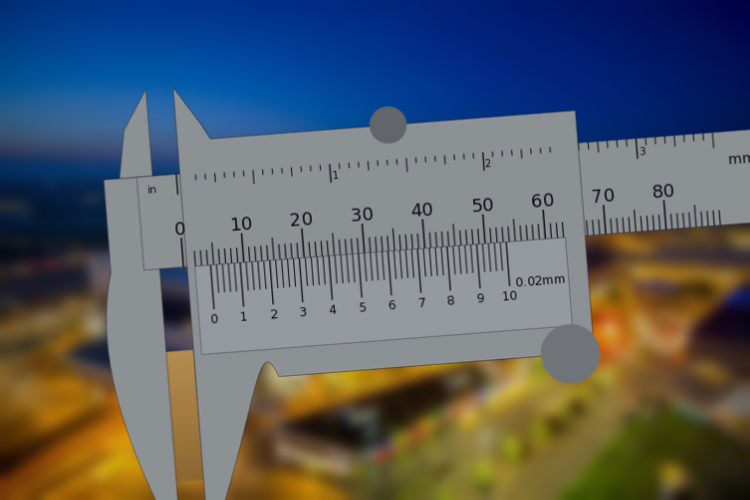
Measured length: 4.5 mm
